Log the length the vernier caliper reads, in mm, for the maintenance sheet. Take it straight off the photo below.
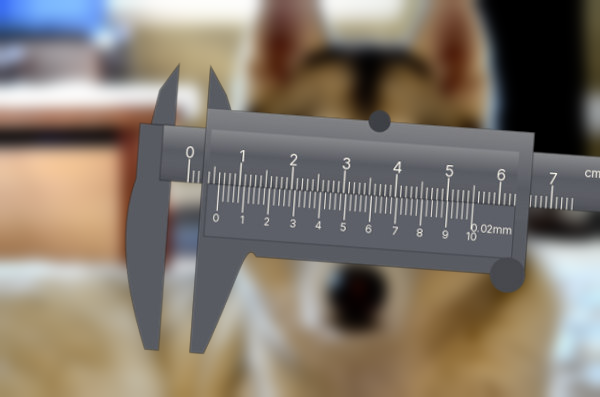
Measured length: 6.0 mm
